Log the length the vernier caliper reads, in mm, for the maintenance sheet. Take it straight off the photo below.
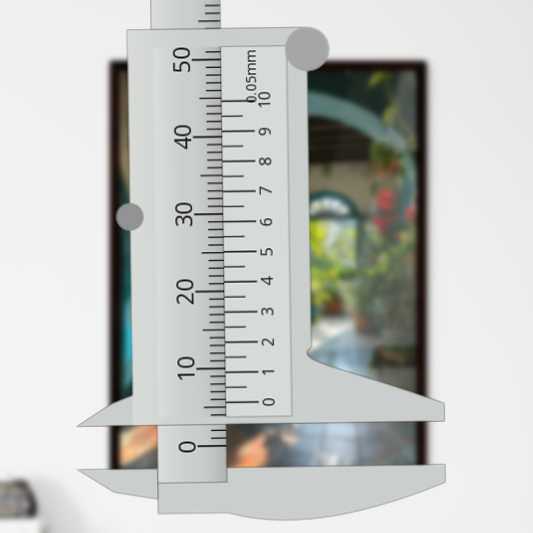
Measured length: 5.6 mm
